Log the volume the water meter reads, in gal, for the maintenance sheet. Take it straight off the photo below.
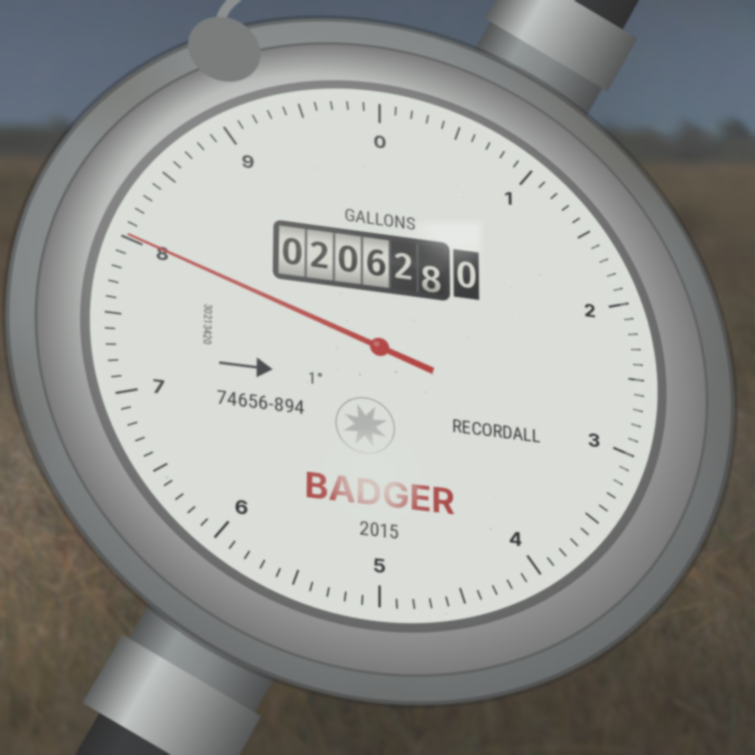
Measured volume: 206278.0 gal
